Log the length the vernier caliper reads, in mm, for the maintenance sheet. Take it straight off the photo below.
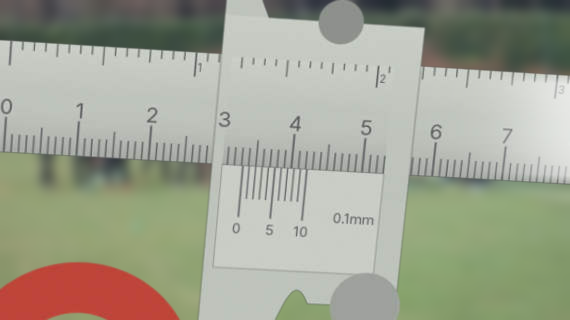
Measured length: 33.2 mm
